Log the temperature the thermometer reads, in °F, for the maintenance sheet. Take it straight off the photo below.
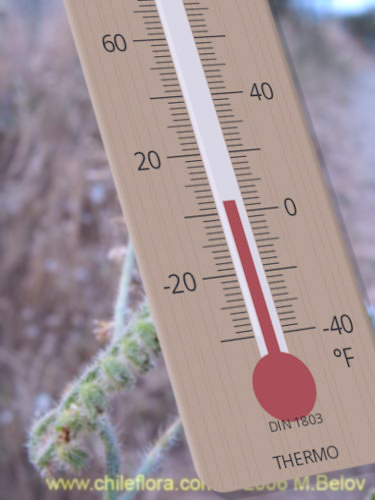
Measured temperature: 4 °F
